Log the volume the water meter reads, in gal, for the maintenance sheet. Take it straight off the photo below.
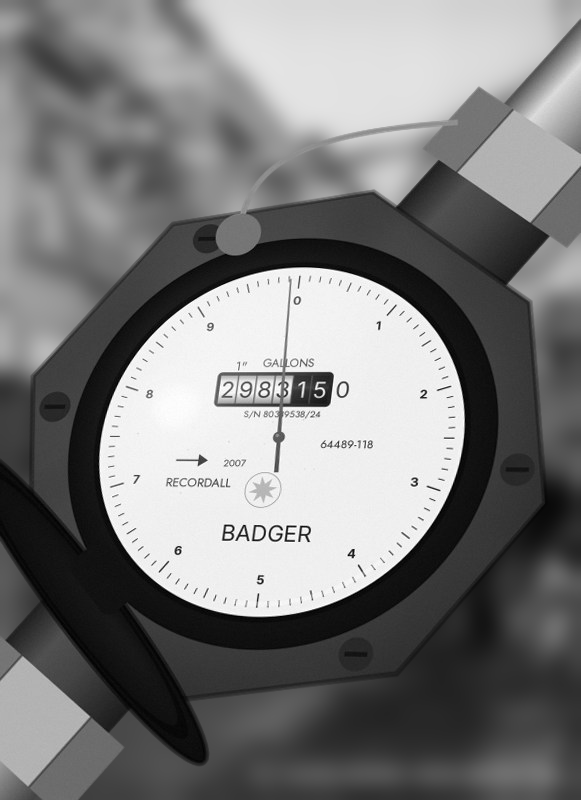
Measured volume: 2983149.9 gal
